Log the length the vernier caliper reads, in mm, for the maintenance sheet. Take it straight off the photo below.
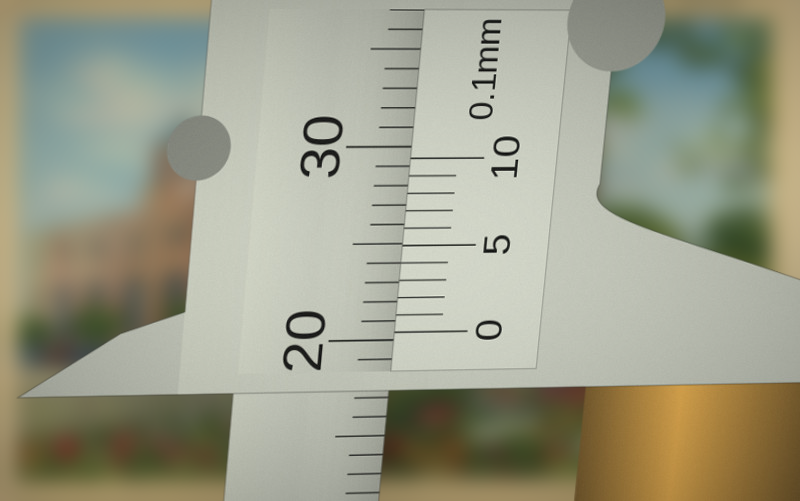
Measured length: 20.4 mm
